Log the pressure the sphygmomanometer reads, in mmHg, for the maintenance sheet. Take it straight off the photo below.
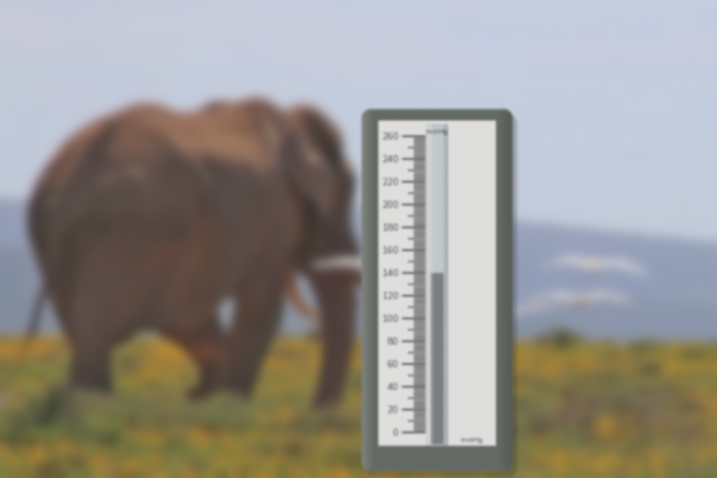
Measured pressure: 140 mmHg
